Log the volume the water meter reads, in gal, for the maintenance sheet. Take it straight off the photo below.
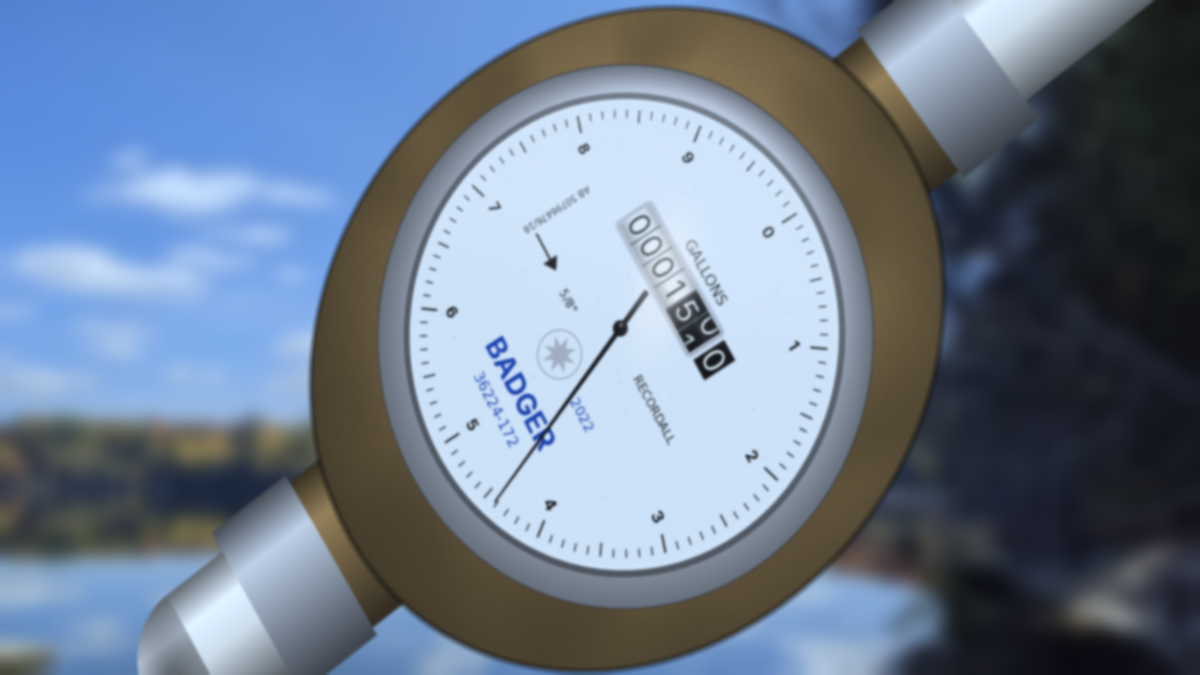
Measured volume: 1504.4 gal
